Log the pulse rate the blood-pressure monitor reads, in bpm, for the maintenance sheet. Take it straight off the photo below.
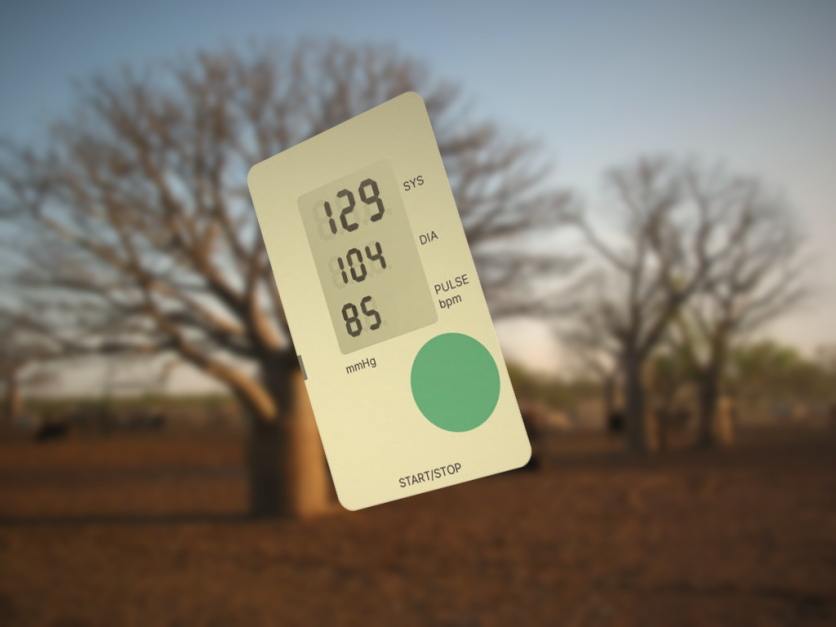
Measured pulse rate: 85 bpm
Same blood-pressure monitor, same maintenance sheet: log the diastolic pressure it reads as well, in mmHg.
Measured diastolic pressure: 104 mmHg
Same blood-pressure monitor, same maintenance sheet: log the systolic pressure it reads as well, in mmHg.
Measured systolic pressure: 129 mmHg
